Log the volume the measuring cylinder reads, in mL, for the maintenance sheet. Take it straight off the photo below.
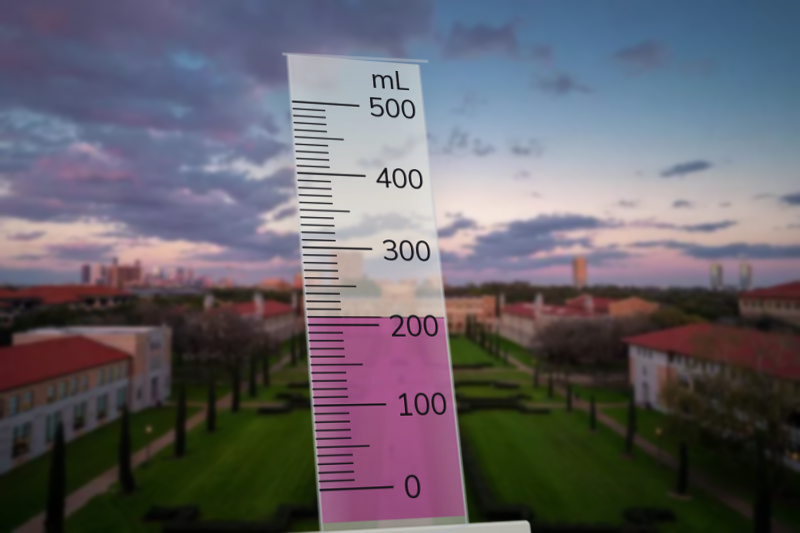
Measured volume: 210 mL
